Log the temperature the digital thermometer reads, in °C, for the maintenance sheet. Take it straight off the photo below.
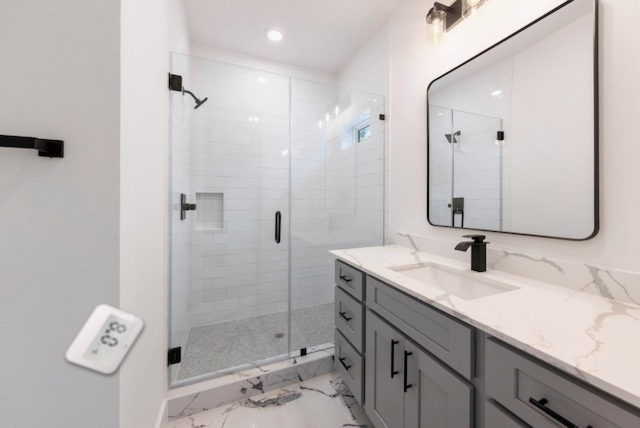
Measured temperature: 8.0 °C
